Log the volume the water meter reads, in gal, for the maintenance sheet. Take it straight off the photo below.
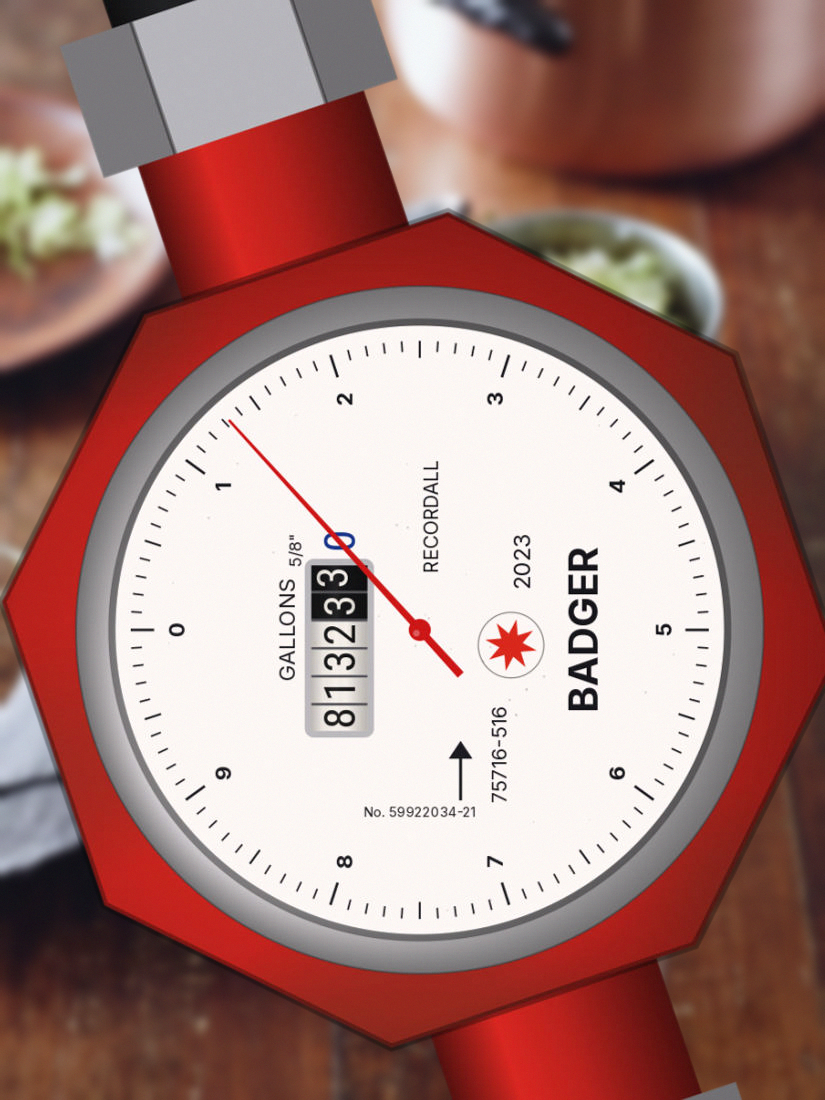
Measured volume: 8132331.3 gal
